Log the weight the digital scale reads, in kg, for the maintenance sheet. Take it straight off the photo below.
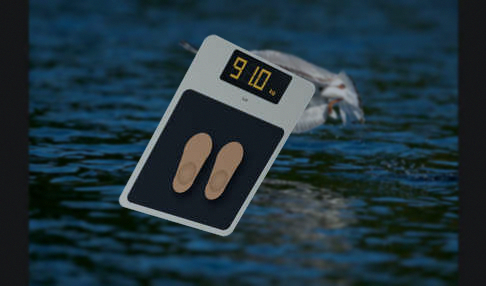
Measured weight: 91.0 kg
